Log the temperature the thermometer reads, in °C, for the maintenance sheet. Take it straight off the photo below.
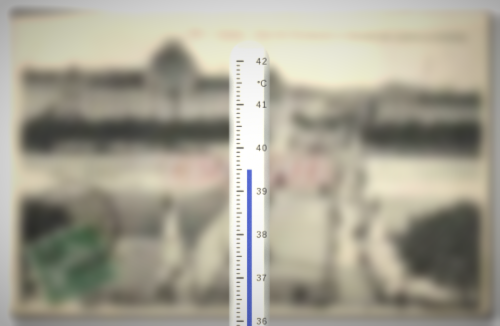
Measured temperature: 39.5 °C
